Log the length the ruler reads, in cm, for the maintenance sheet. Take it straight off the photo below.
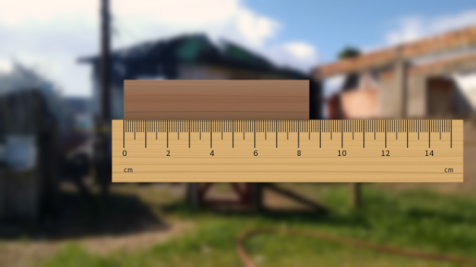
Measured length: 8.5 cm
